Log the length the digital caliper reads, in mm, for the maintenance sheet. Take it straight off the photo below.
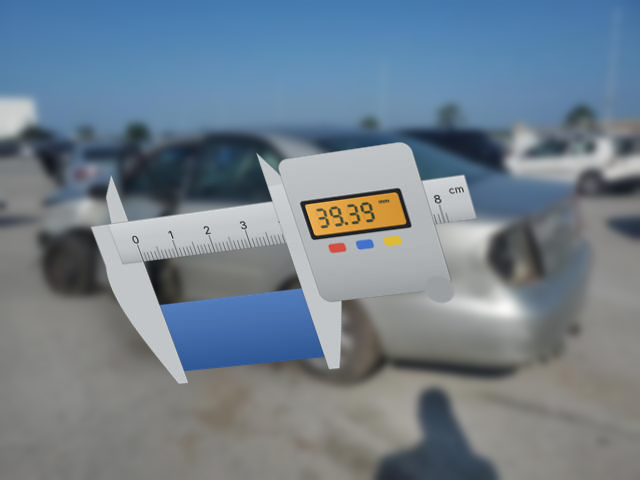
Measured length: 39.39 mm
